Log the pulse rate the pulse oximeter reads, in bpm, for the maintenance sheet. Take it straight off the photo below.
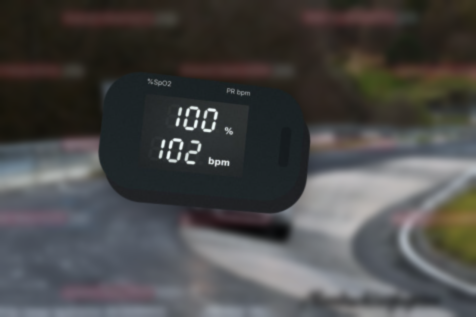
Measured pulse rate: 102 bpm
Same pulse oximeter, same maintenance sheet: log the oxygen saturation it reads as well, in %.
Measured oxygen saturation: 100 %
